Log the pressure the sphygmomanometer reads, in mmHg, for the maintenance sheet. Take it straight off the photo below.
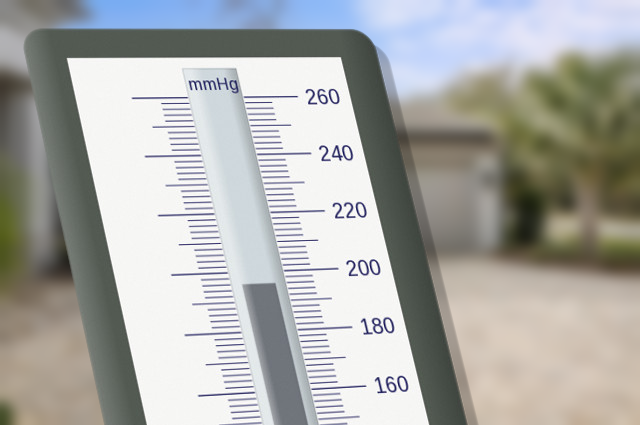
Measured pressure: 196 mmHg
